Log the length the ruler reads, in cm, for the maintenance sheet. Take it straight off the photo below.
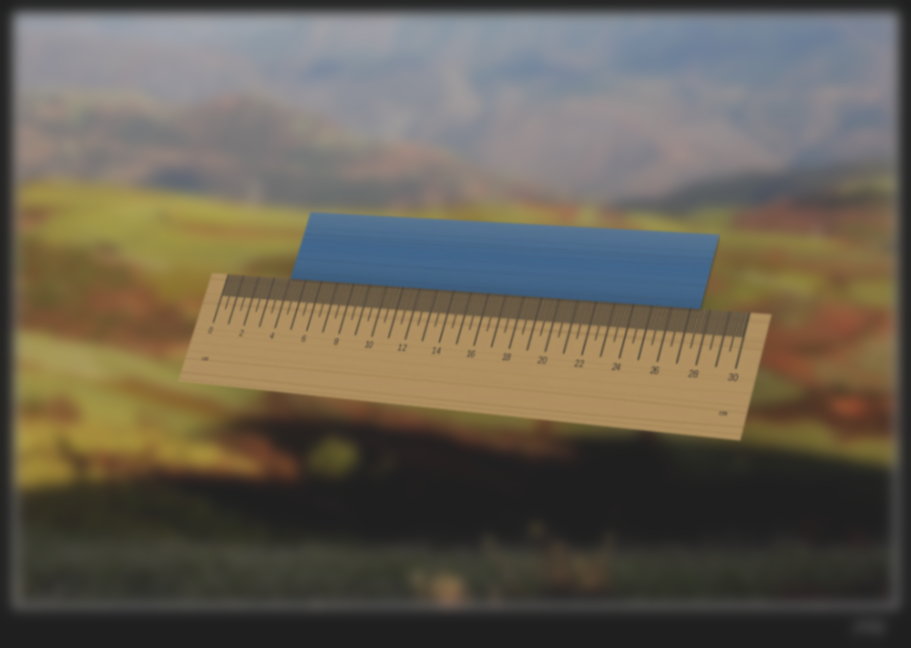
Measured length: 23.5 cm
